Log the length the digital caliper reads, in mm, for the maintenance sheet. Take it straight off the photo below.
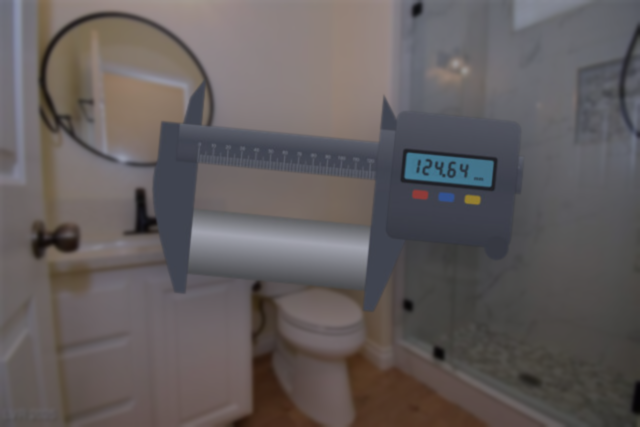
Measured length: 124.64 mm
